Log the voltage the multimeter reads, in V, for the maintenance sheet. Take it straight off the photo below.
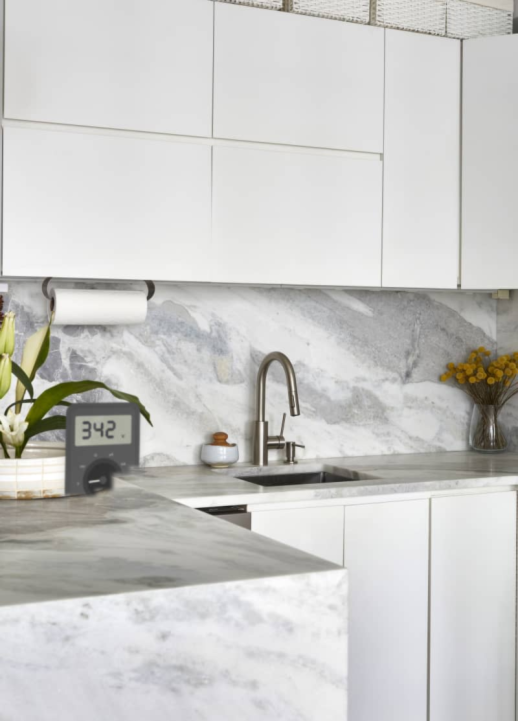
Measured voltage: 342 V
